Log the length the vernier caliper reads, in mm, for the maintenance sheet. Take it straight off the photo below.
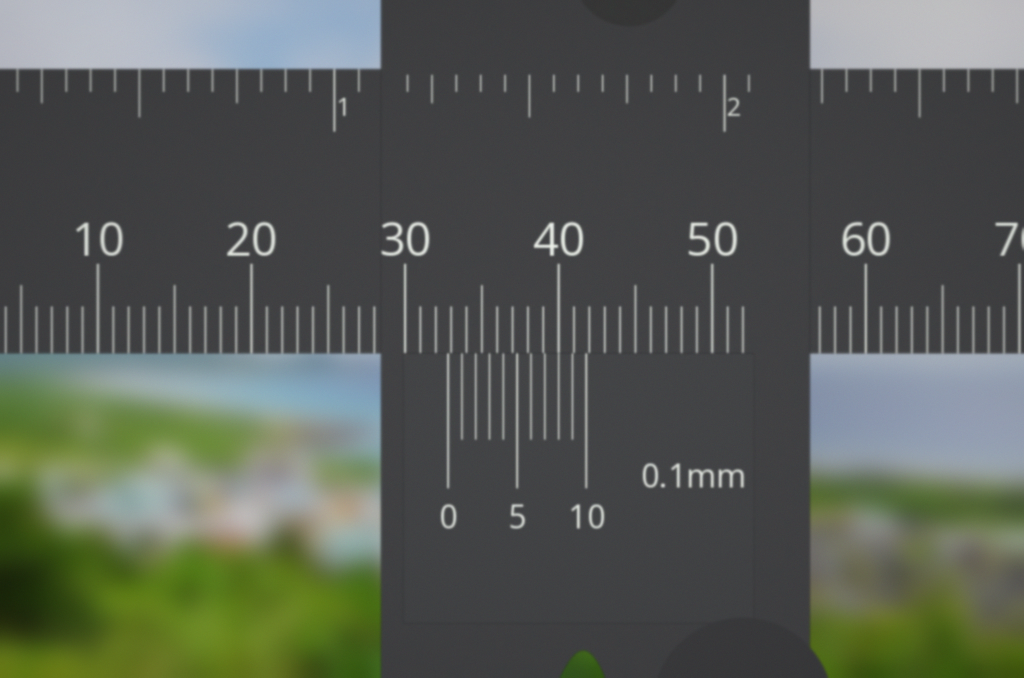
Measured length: 32.8 mm
